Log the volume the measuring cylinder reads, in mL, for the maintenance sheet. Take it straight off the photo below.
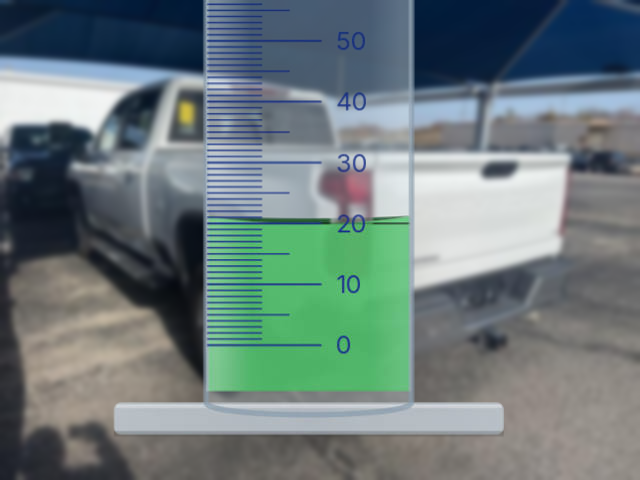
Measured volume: 20 mL
